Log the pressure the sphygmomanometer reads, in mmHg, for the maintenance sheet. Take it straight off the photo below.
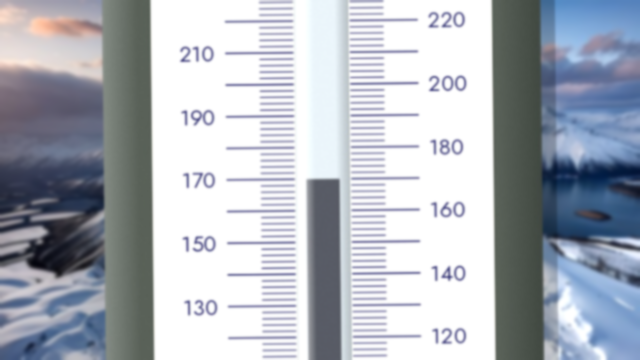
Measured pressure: 170 mmHg
